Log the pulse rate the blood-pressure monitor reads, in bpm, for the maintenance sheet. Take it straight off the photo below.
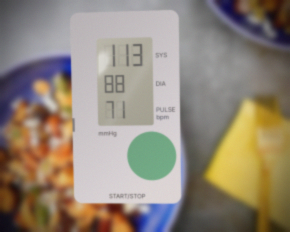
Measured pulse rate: 71 bpm
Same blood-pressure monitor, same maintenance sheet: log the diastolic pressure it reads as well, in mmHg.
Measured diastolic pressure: 88 mmHg
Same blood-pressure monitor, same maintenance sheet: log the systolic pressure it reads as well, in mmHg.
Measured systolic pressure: 113 mmHg
